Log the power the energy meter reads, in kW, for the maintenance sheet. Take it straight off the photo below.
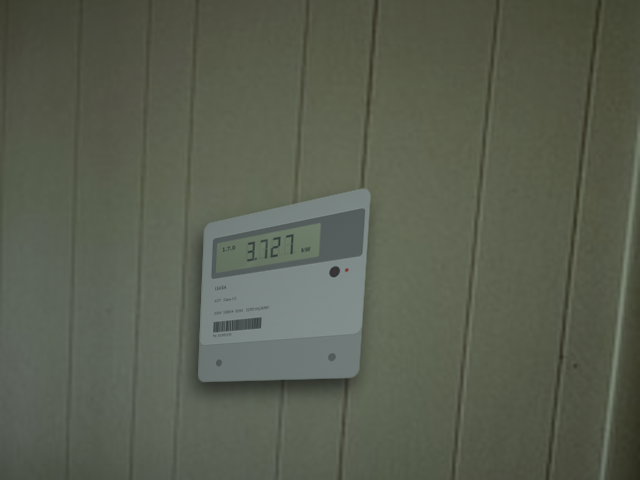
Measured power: 3.727 kW
